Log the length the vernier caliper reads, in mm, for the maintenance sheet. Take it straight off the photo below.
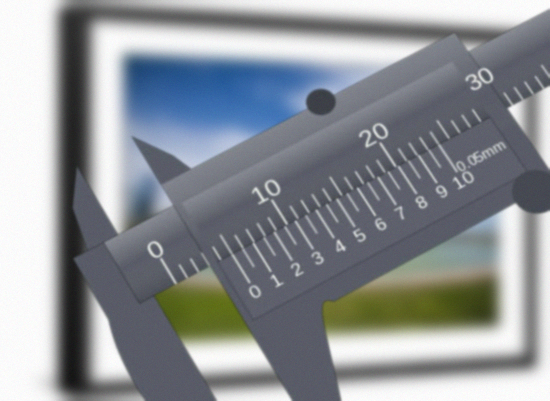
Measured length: 5.0 mm
